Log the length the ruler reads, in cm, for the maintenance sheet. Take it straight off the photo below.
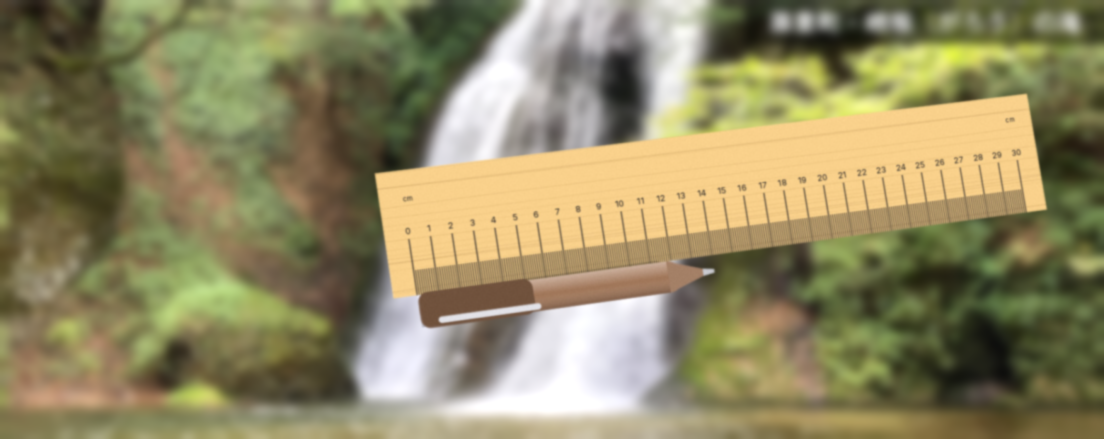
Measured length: 14 cm
